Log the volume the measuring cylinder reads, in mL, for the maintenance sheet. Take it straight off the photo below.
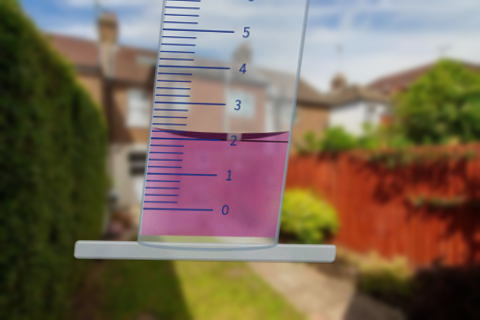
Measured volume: 2 mL
